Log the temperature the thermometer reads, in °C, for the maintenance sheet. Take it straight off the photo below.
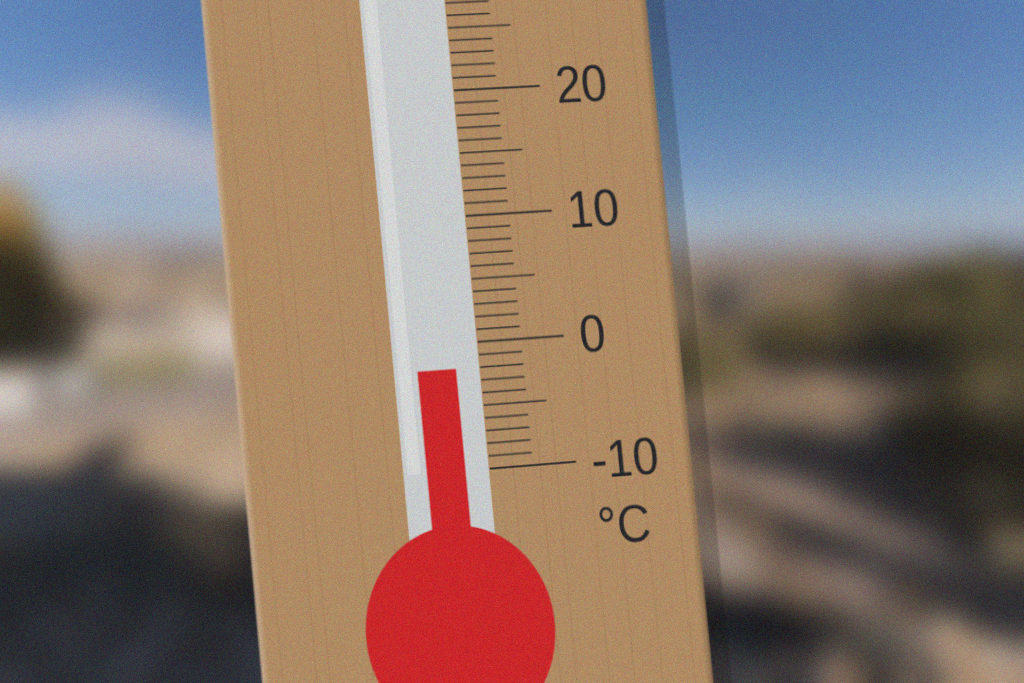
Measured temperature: -2 °C
